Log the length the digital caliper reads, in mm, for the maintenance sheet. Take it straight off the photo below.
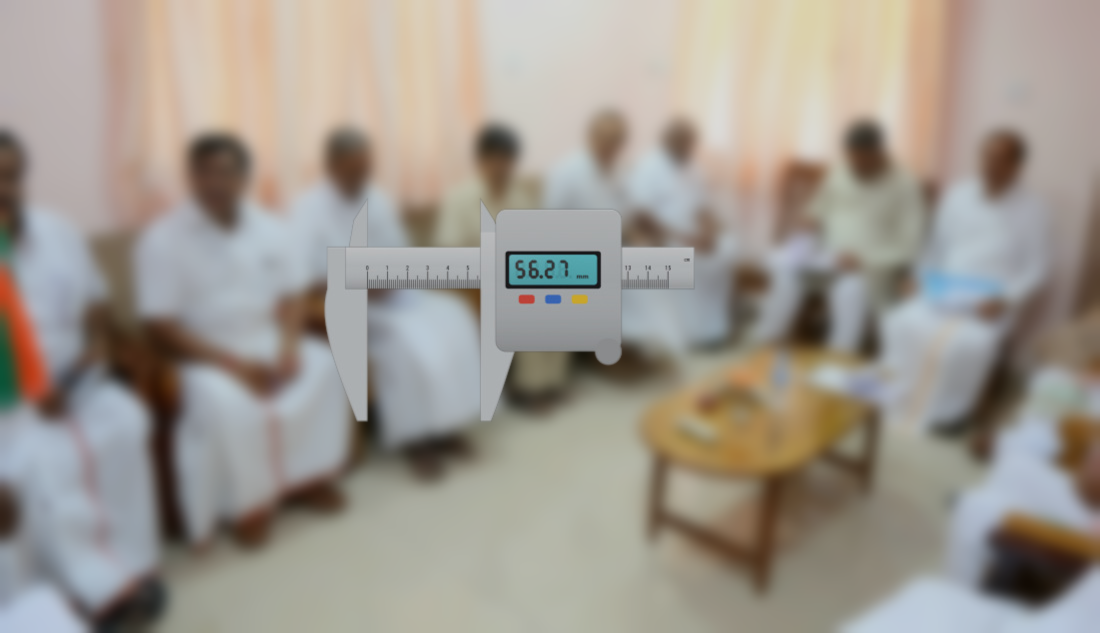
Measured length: 56.27 mm
